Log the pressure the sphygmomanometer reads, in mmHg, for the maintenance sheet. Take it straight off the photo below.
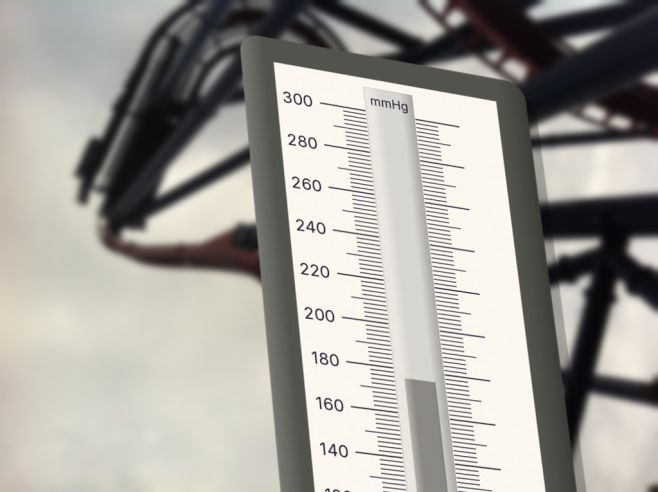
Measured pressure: 176 mmHg
